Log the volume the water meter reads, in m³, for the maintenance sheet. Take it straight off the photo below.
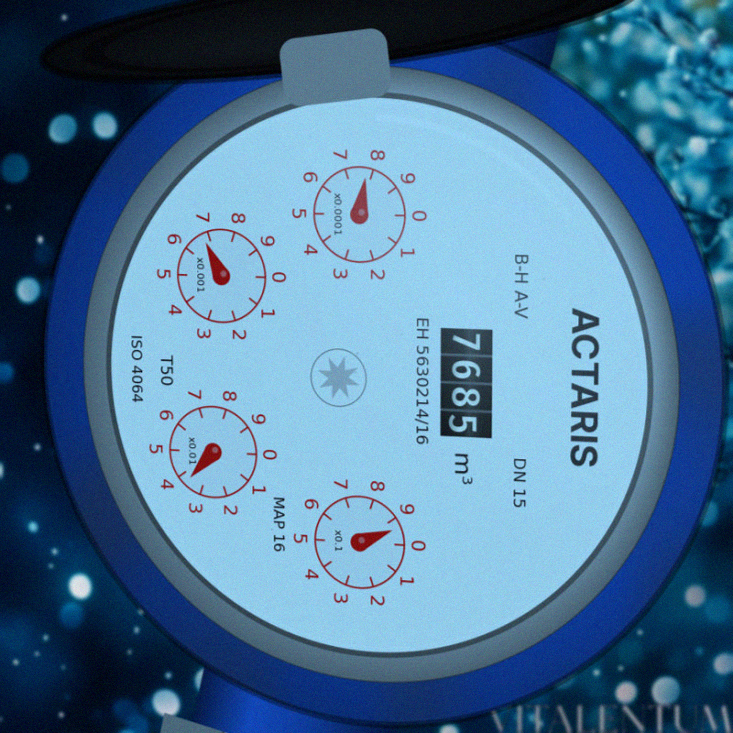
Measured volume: 7684.9367 m³
